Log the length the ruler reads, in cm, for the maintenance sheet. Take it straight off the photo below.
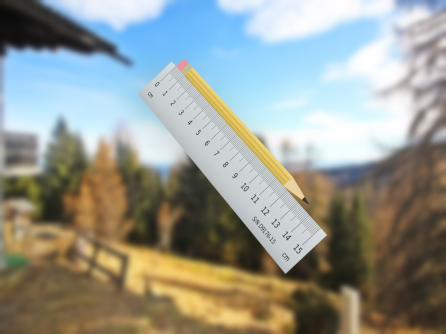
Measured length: 13.5 cm
